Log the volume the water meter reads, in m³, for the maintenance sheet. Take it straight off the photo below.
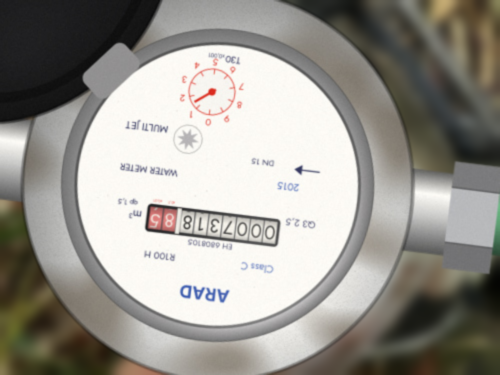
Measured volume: 7318.851 m³
